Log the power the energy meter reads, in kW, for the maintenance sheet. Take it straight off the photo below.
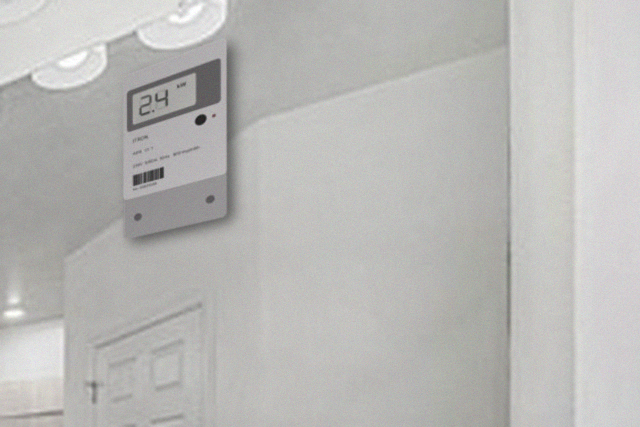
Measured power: 2.4 kW
